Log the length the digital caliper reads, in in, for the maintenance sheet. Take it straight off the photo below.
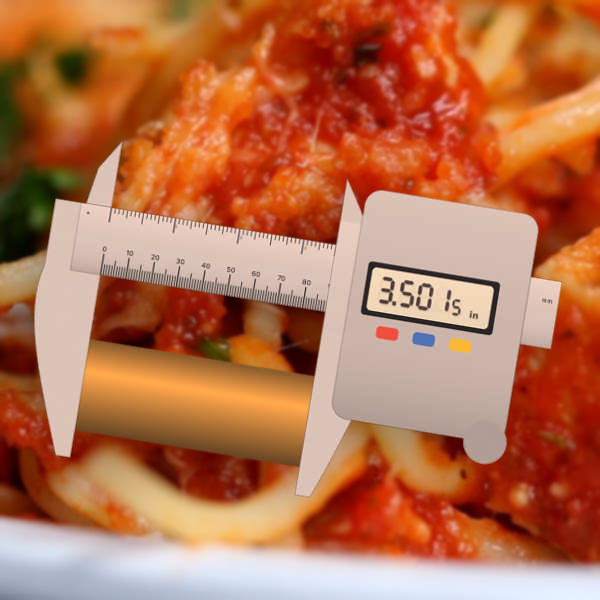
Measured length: 3.5015 in
